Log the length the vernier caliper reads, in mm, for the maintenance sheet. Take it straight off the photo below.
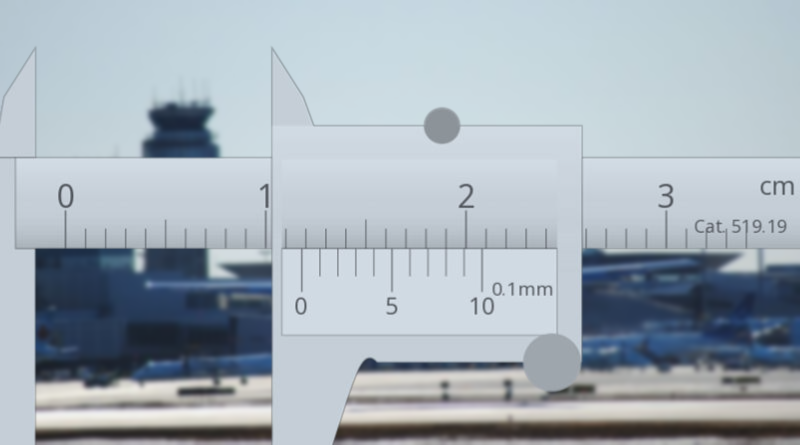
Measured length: 11.8 mm
